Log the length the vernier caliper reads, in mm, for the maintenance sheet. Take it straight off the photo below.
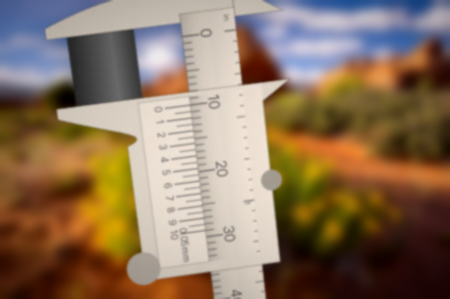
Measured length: 10.0 mm
